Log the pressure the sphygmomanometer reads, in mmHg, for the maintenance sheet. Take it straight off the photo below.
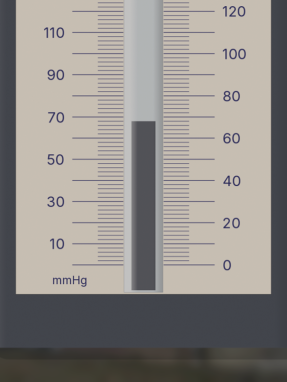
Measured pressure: 68 mmHg
